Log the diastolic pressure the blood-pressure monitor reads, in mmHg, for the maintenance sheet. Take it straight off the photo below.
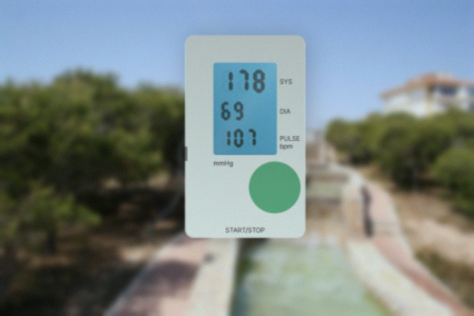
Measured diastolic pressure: 69 mmHg
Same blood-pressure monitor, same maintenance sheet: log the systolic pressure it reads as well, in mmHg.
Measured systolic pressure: 178 mmHg
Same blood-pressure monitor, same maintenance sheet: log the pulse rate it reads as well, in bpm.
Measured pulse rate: 107 bpm
